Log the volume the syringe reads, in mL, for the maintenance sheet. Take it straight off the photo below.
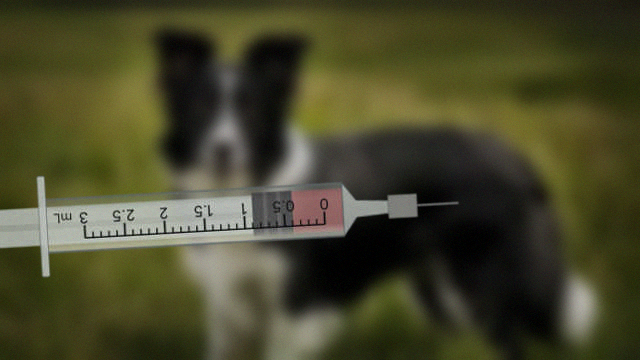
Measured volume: 0.4 mL
